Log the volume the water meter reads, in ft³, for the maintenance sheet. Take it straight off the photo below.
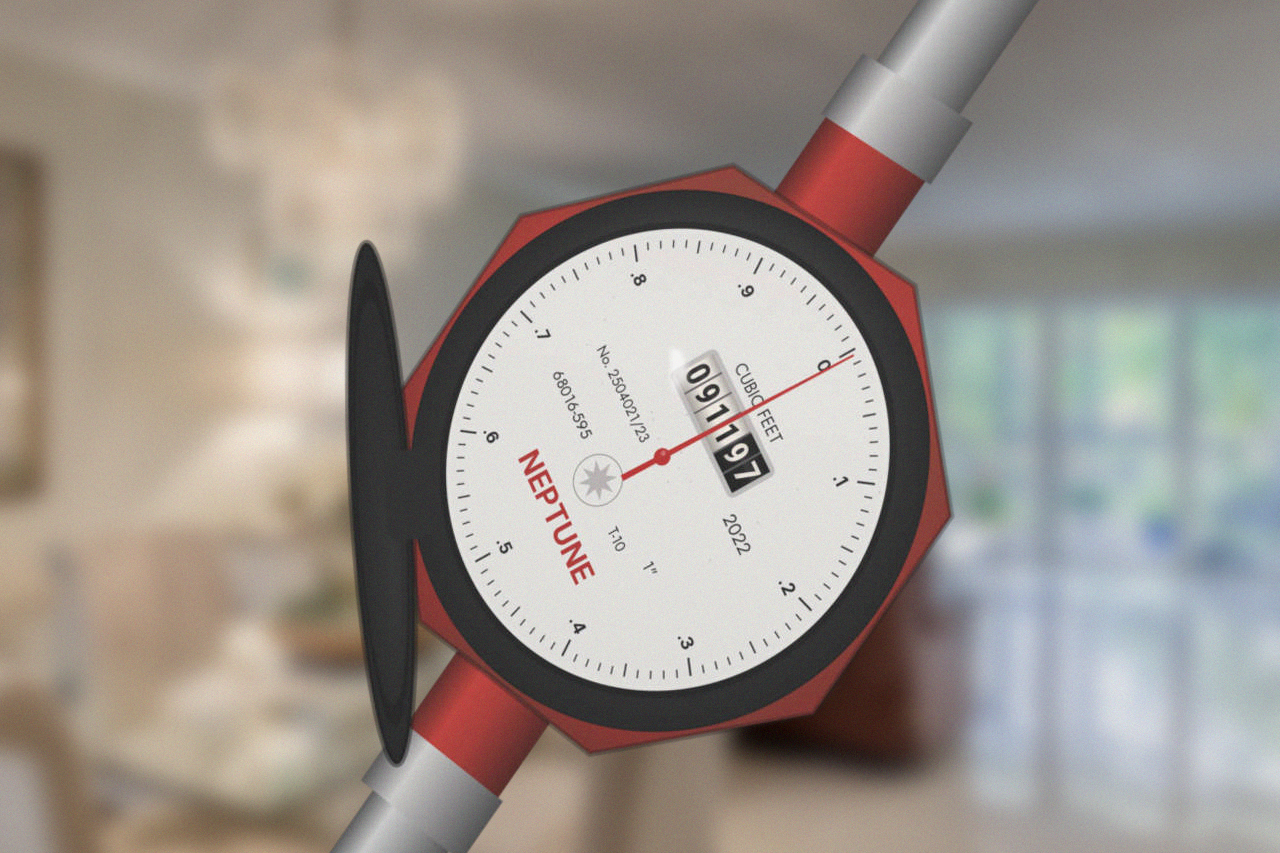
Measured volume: 91197.00 ft³
